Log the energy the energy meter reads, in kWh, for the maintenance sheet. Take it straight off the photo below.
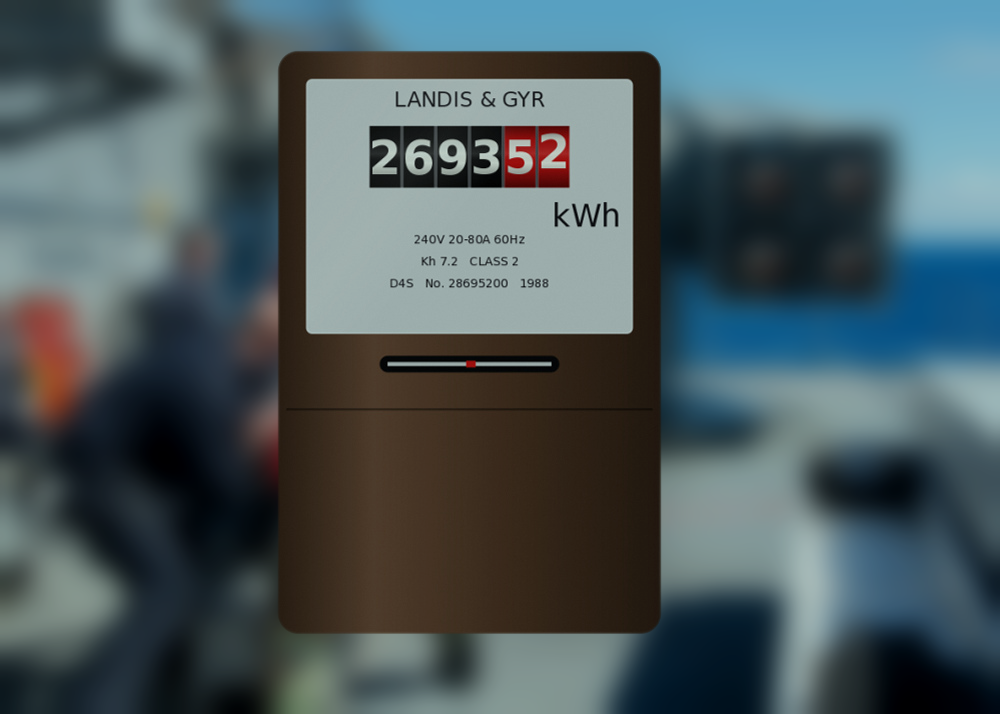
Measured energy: 2693.52 kWh
